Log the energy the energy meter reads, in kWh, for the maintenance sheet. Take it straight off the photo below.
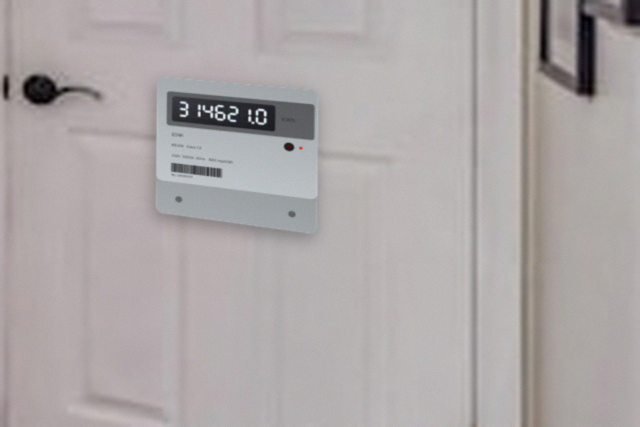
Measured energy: 314621.0 kWh
